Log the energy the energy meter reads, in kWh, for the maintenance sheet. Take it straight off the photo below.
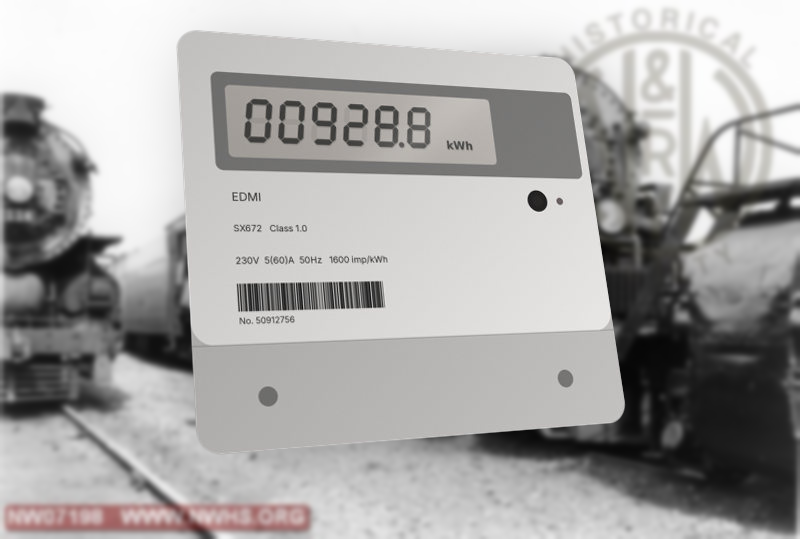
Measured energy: 928.8 kWh
